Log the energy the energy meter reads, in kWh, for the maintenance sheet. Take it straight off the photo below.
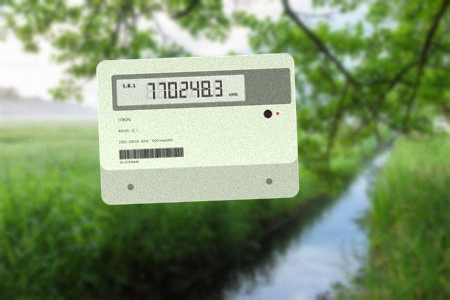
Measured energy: 770248.3 kWh
